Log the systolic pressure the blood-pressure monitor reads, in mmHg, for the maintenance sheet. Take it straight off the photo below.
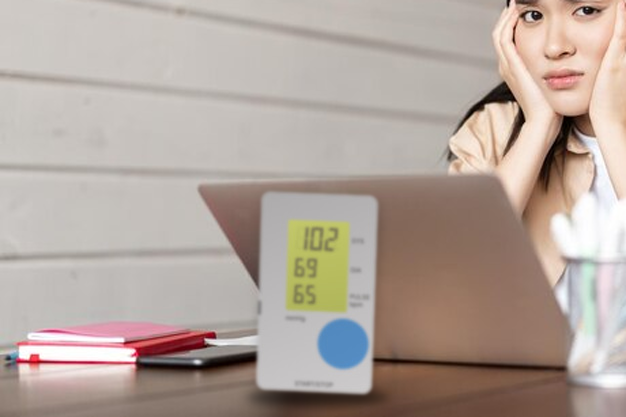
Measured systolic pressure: 102 mmHg
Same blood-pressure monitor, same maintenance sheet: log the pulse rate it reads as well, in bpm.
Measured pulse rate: 65 bpm
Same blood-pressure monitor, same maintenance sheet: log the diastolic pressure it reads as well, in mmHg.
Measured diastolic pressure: 69 mmHg
